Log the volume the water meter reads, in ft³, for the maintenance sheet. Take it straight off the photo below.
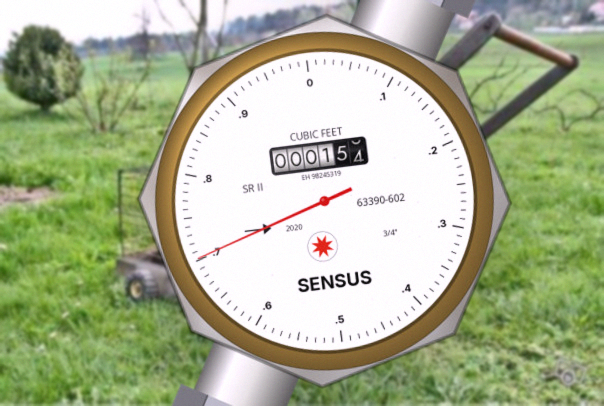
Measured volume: 153.70 ft³
